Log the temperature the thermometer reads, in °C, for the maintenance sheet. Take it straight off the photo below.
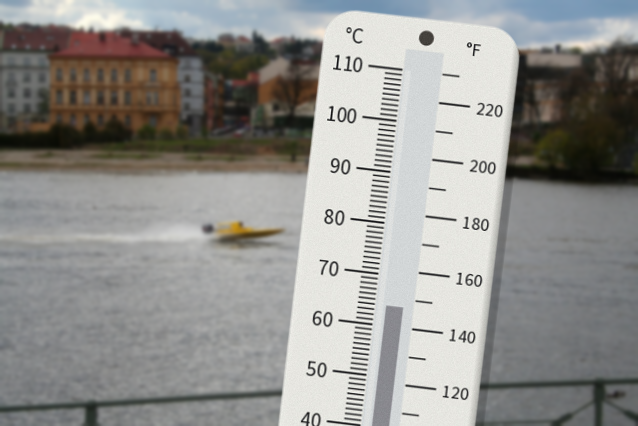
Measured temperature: 64 °C
